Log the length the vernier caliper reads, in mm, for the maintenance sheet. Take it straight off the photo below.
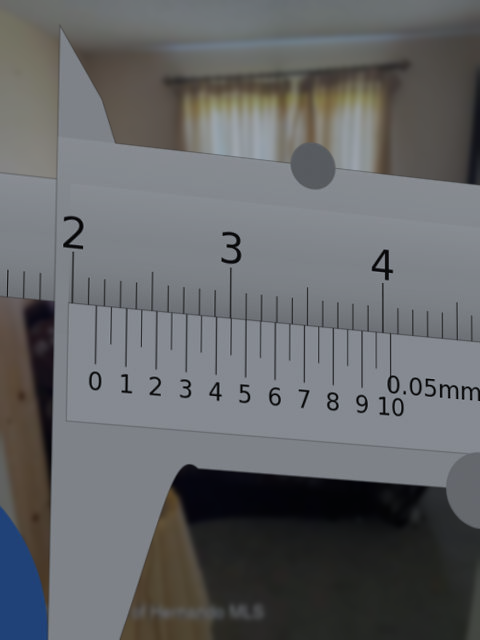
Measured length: 21.5 mm
